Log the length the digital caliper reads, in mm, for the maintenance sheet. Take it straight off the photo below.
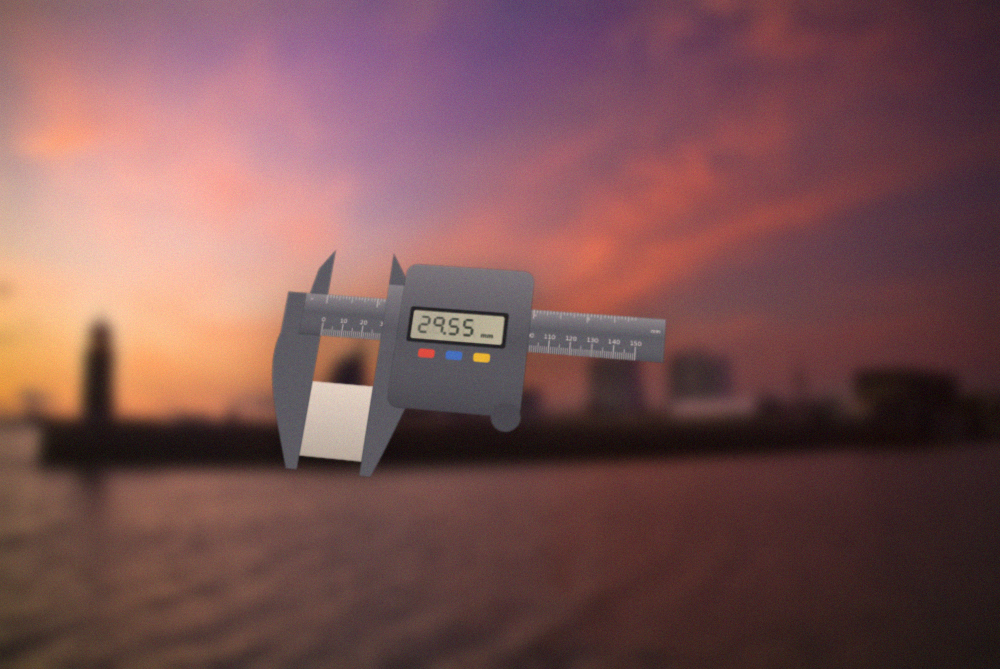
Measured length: 29.55 mm
